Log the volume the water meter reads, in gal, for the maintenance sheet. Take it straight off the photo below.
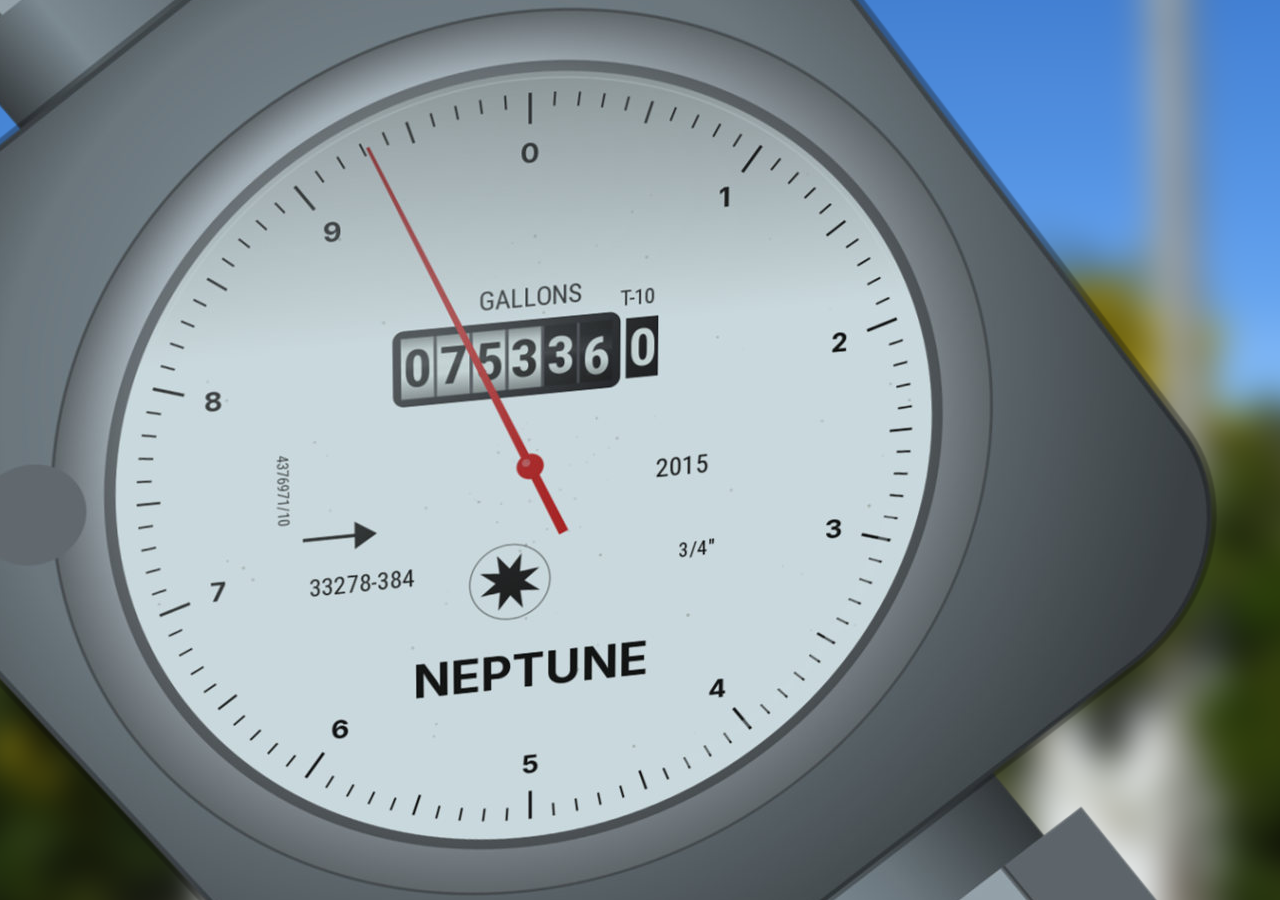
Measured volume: 753359.3 gal
